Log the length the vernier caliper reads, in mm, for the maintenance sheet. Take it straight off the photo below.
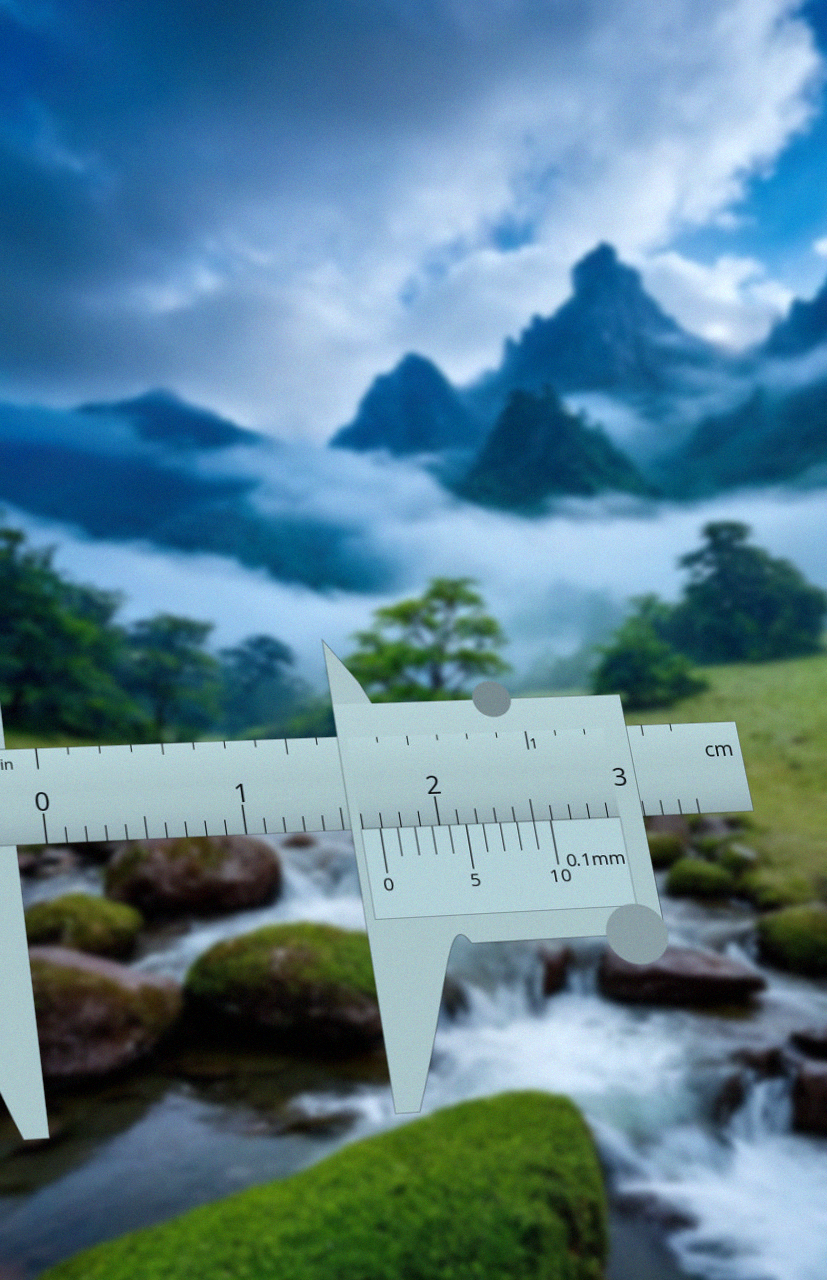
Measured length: 16.9 mm
